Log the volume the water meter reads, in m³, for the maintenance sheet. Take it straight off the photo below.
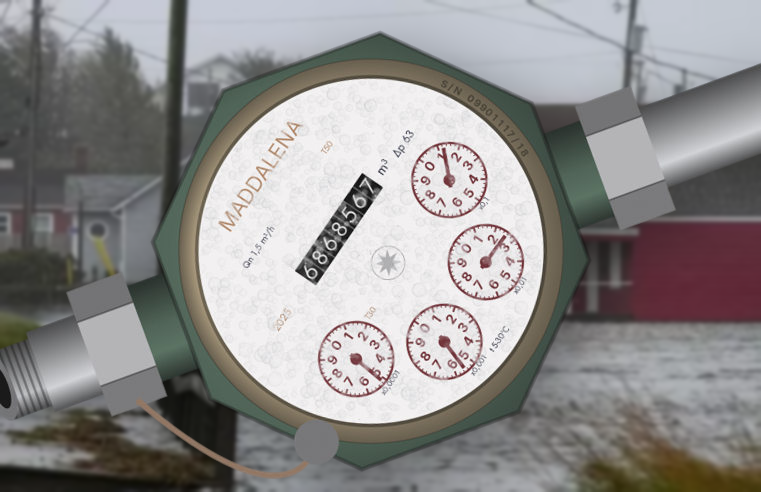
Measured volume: 6868567.1255 m³
